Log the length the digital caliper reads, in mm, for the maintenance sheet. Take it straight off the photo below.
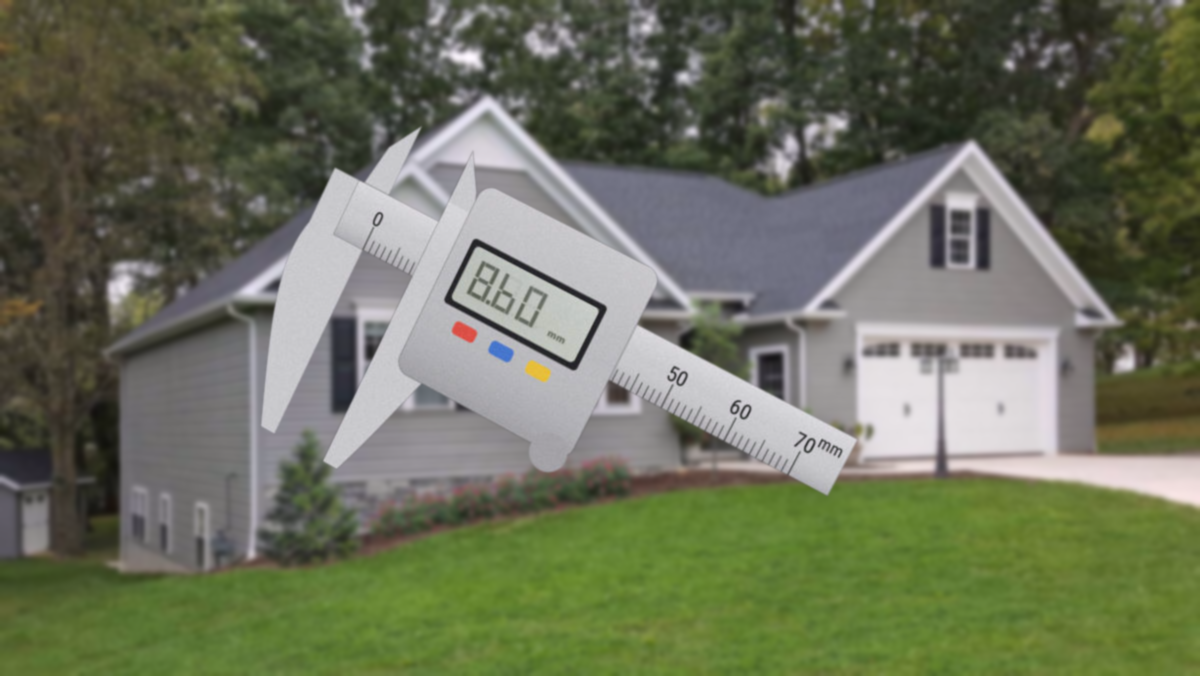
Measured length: 8.60 mm
